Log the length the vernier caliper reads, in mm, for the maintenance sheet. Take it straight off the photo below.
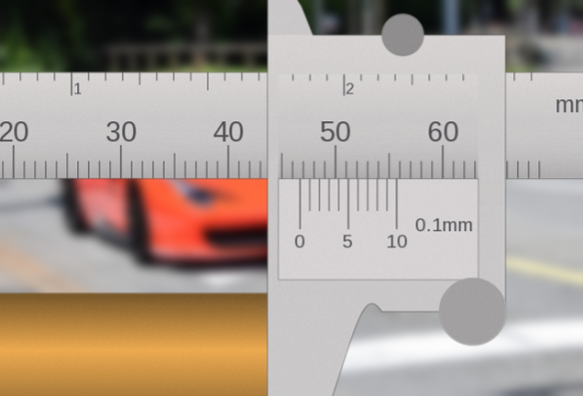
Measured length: 46.7 mm
